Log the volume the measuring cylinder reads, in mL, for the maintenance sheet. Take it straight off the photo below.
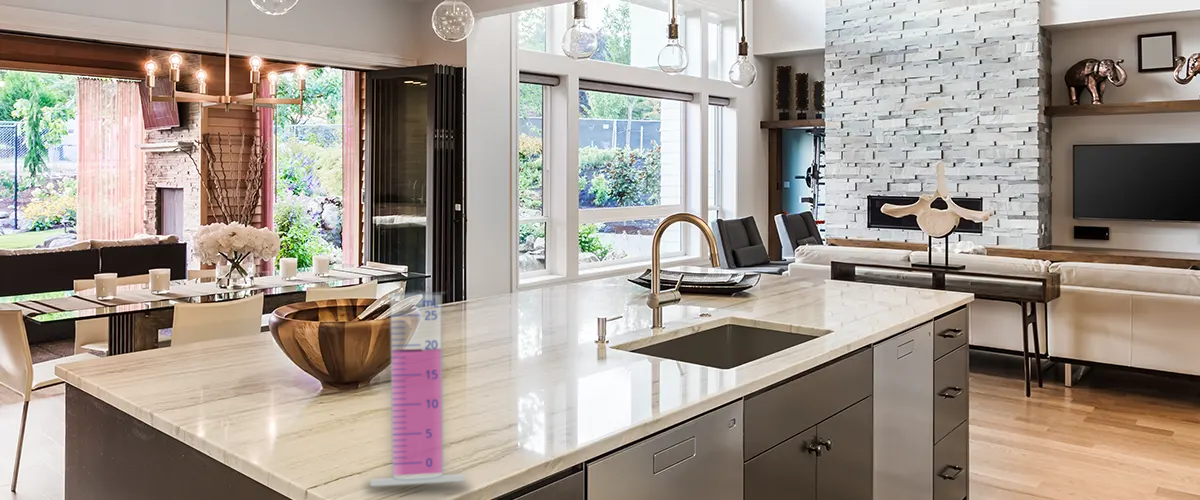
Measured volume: 19 mL
